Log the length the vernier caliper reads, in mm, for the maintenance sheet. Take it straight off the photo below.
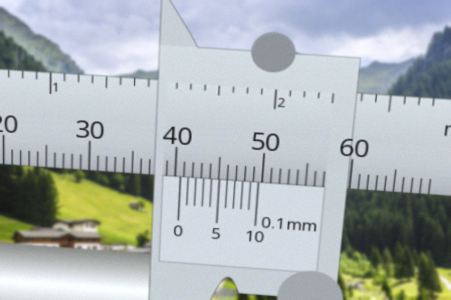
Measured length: 40.6 mm
